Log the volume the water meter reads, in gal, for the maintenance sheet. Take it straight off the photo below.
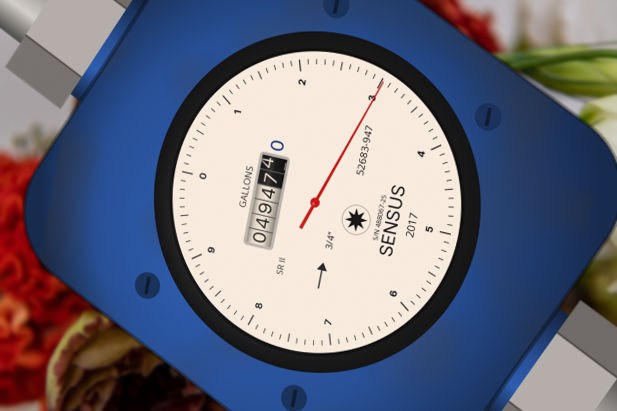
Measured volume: 494743.0 gal
